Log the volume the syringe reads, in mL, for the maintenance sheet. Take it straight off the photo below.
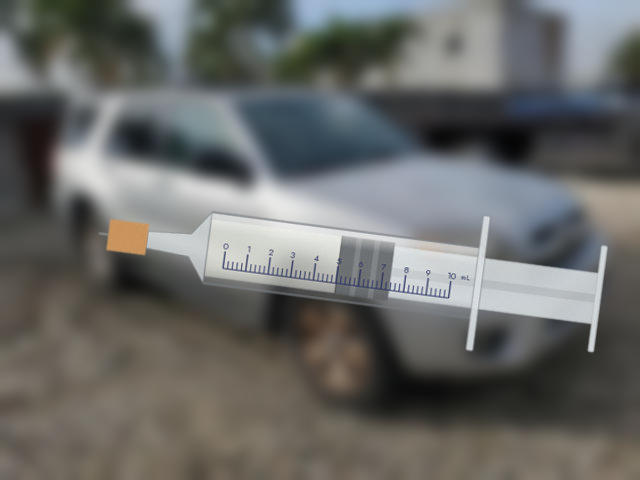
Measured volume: 5 mL
